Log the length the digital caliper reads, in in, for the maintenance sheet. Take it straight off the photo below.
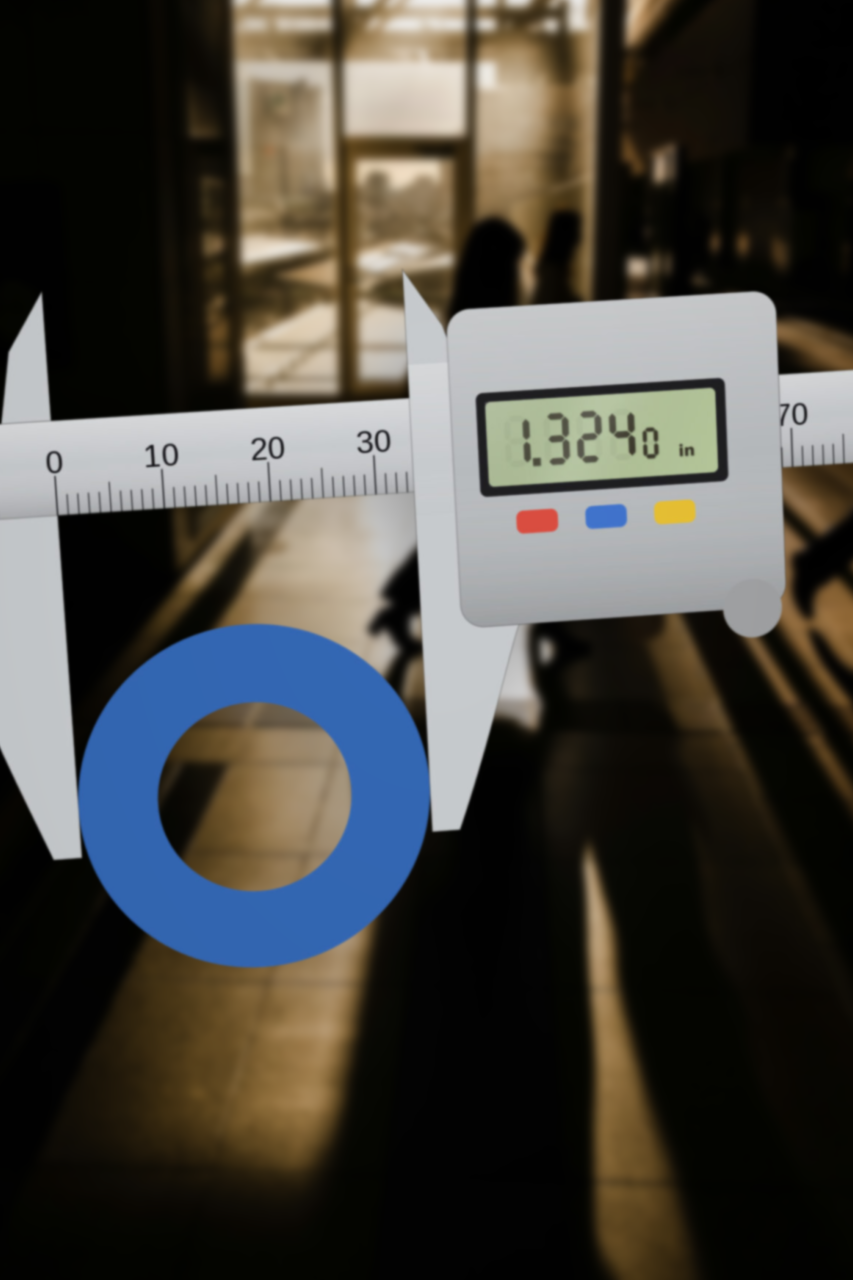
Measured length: 1.3240 in
